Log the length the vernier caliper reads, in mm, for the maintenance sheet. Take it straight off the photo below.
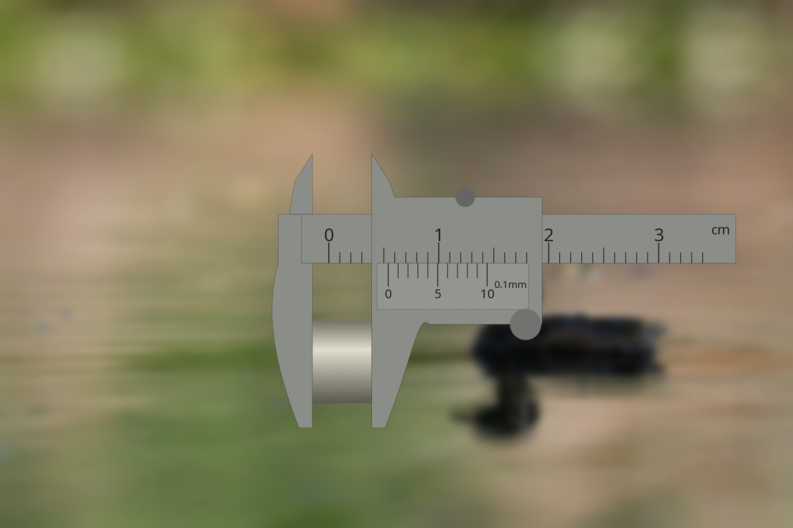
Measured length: 5.4 mm
